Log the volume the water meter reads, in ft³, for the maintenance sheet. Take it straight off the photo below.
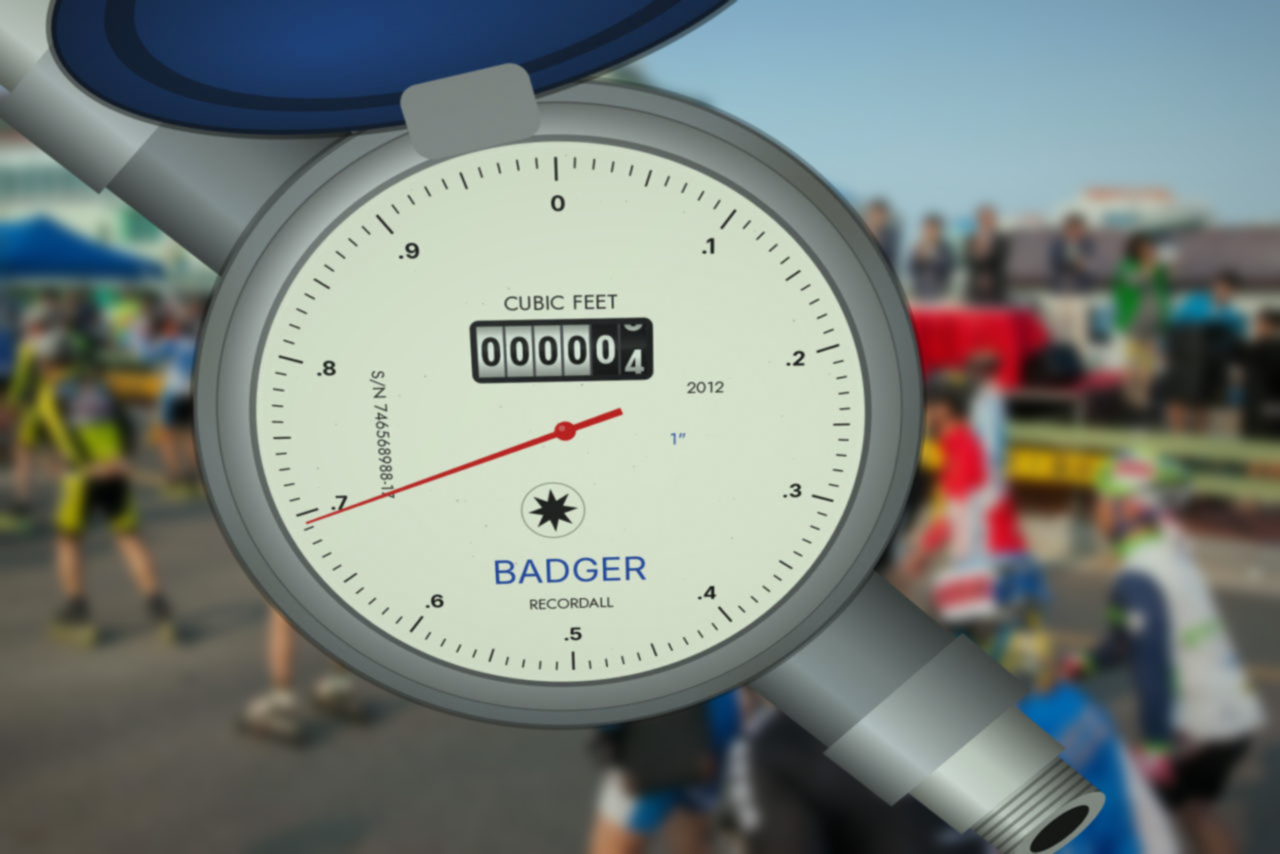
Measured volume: 3.69 ft³
